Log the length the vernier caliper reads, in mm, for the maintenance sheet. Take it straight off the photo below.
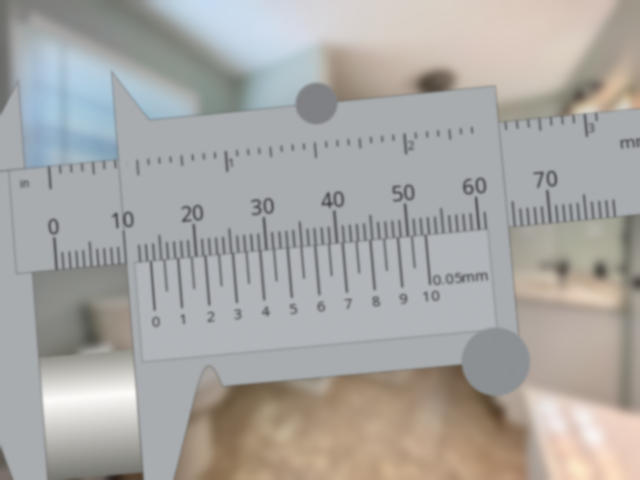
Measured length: 13.5 mm
